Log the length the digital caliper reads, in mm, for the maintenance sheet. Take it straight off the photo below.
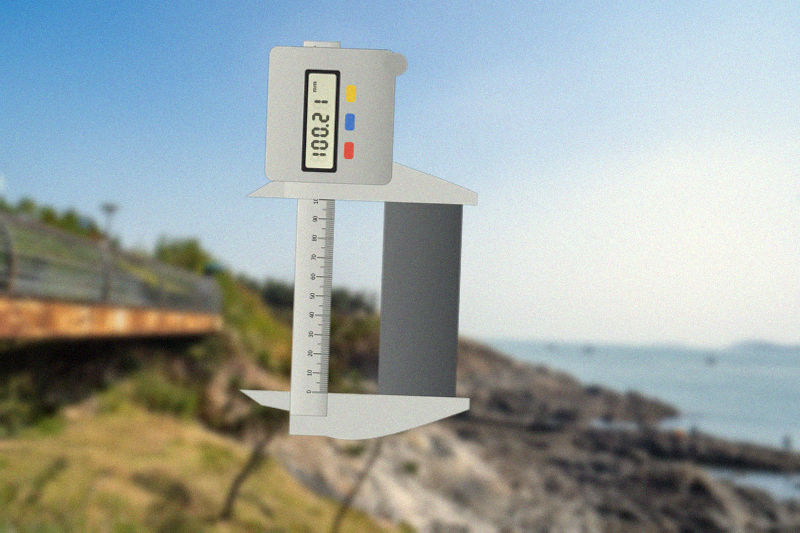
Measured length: 100.21 mm
